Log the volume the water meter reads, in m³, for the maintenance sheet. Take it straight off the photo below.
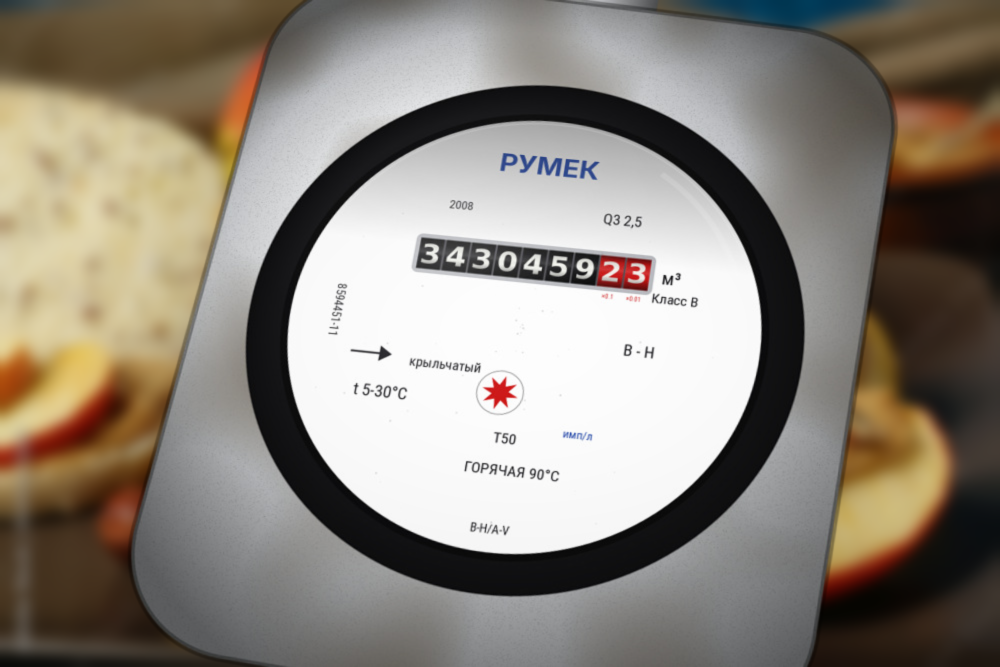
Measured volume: 3430459.23 m³
